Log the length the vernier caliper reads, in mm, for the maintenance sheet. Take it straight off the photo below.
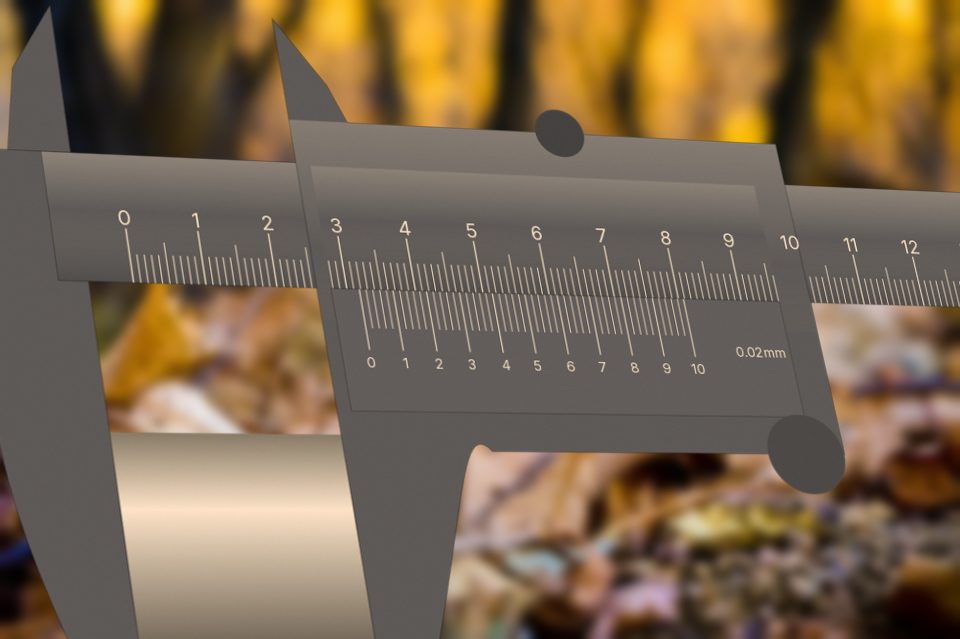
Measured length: 31.8 mm
